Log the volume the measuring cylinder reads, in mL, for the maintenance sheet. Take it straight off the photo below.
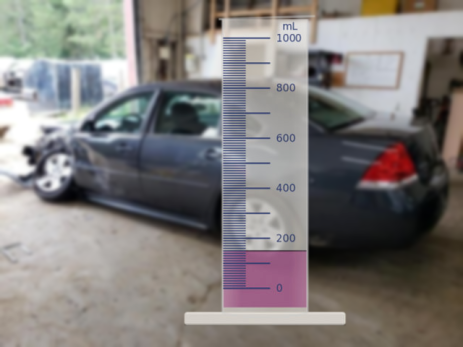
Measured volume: 150 mL
